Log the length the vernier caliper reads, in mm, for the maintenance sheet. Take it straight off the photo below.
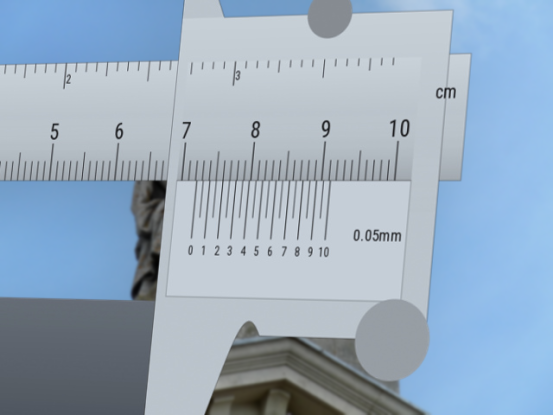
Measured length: 72.2 mm
